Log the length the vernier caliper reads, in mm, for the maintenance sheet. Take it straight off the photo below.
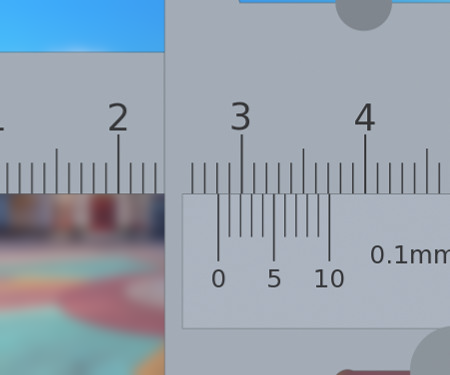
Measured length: 28.1 mm
